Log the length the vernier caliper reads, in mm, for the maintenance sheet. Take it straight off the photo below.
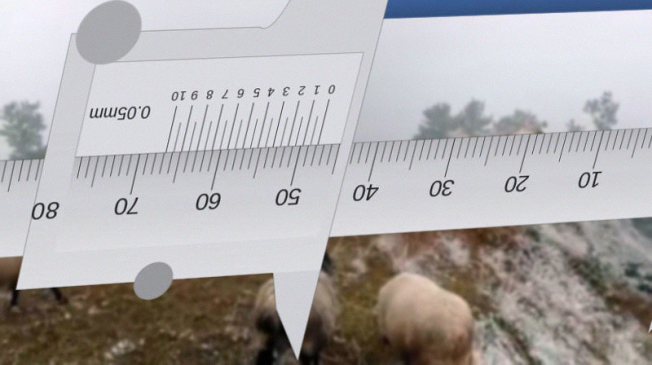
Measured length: 47.8 mm
